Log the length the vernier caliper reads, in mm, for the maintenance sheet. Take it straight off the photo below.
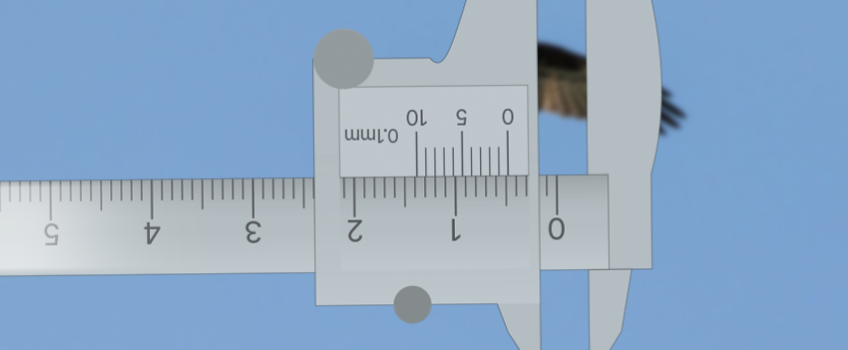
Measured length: 4.8 mm
